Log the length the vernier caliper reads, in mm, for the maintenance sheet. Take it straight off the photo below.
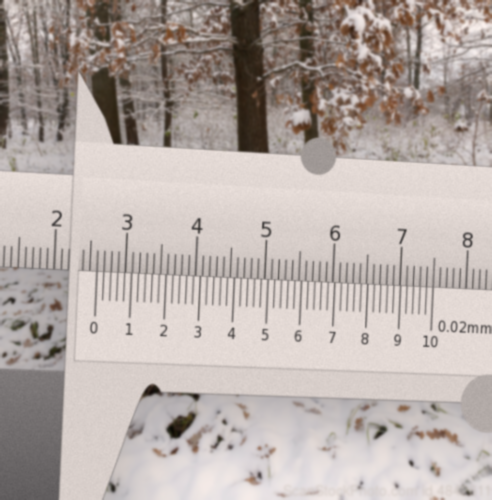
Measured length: 26.0 mm
